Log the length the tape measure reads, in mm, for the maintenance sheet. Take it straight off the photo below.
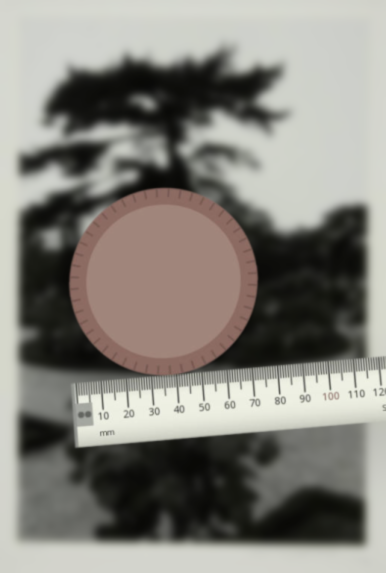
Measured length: 75 mm
